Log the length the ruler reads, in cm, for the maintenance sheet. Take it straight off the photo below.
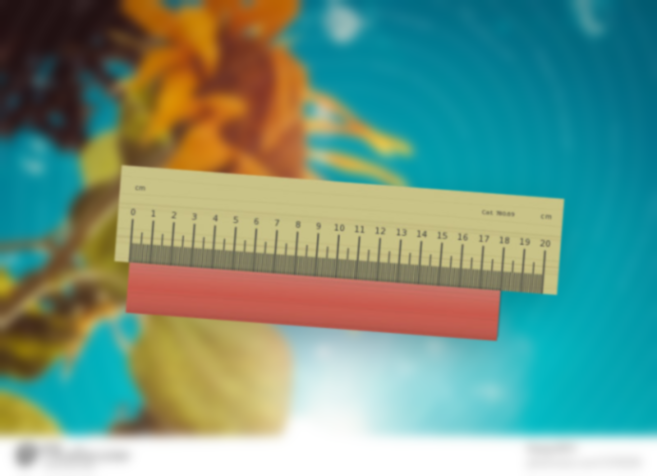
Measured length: 18 cm
